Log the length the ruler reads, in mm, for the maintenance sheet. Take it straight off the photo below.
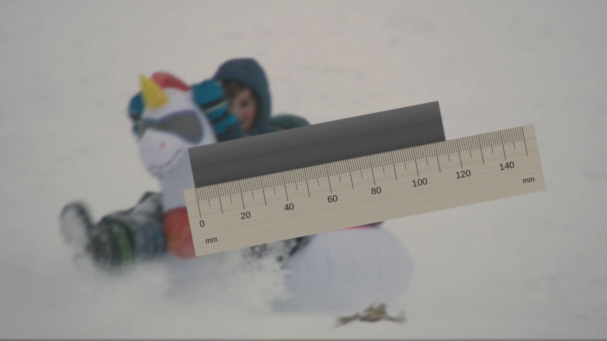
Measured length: 115 mm
